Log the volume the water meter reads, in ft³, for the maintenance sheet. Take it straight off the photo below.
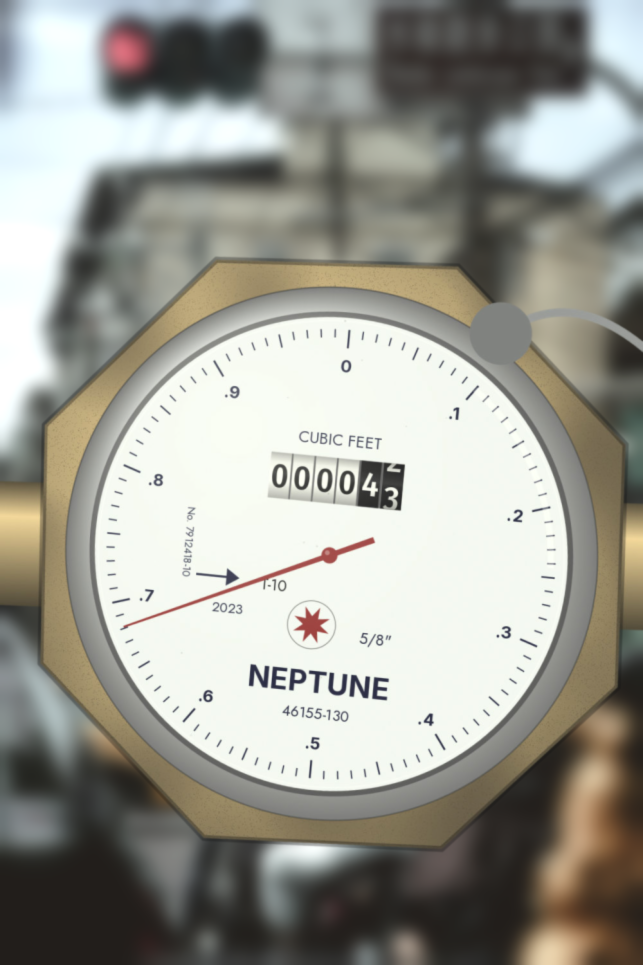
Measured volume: 42.68 ft³
